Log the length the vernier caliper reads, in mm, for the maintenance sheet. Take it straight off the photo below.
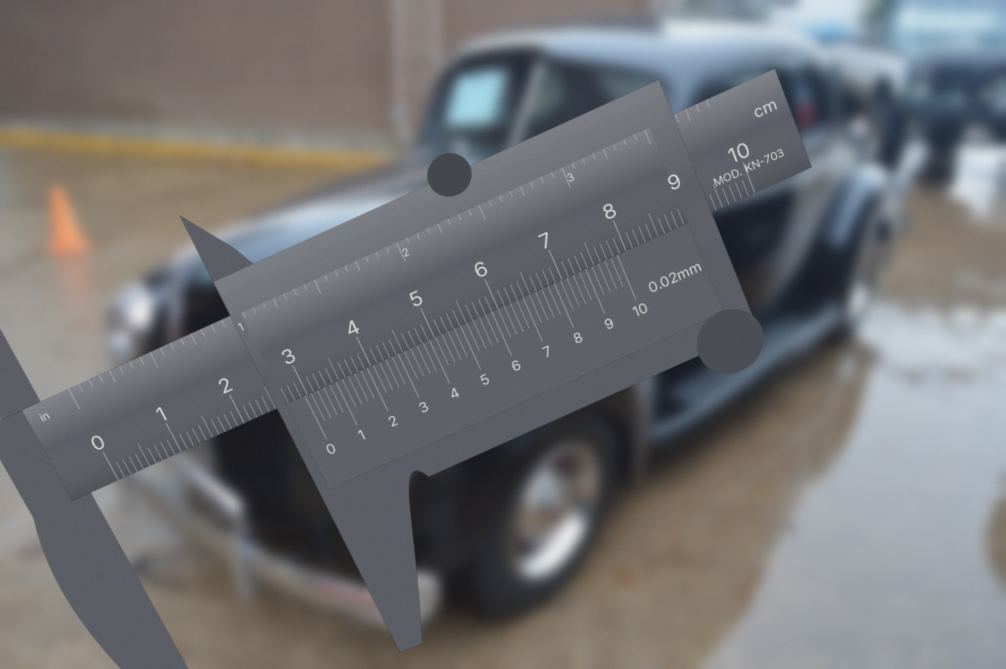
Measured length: 29.6 mm
